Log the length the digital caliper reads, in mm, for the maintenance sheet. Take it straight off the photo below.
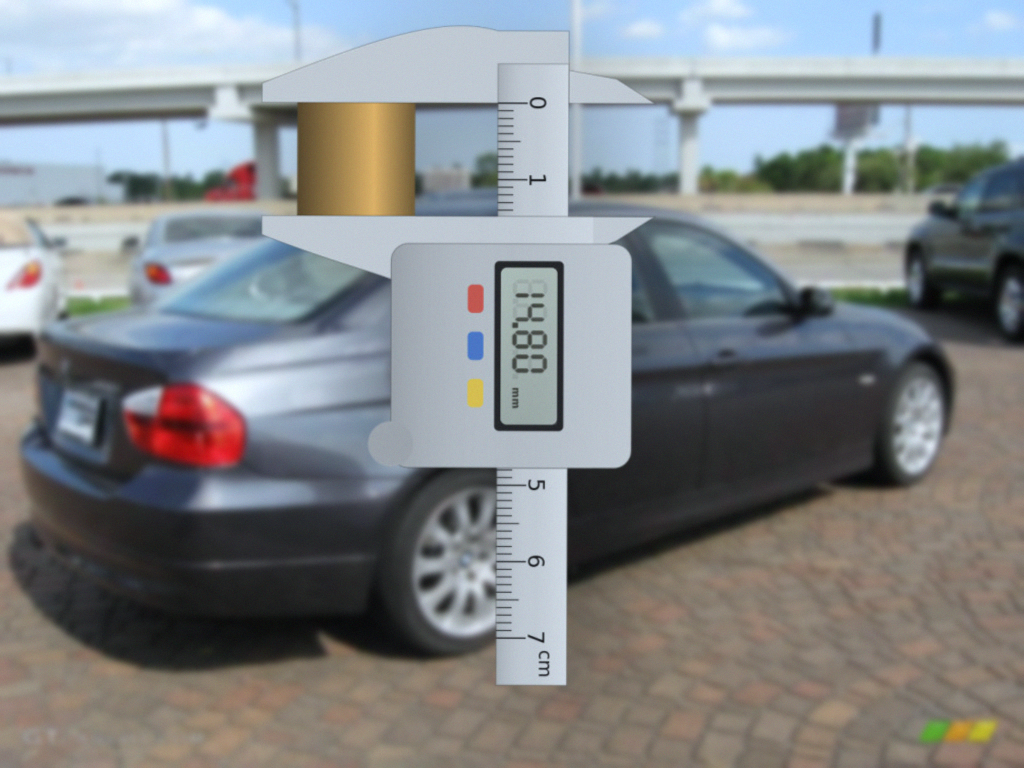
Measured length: 14.80 mm
